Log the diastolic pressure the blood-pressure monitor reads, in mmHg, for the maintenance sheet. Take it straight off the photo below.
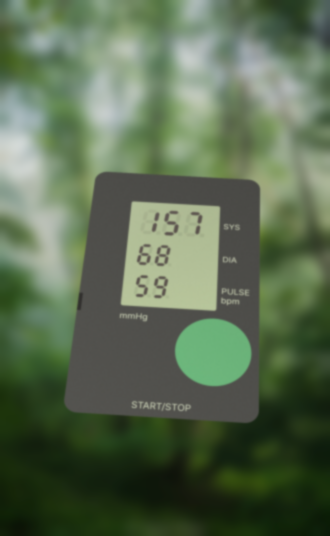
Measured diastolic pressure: 68 mmHg
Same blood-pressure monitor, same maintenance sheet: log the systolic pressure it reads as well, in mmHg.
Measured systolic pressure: 157 mmHg
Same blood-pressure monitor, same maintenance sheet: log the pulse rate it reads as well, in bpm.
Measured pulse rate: 59 bpm
